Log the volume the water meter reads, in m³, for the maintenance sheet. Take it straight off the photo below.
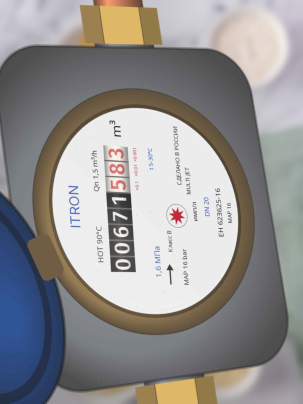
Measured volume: 671.583 m³
